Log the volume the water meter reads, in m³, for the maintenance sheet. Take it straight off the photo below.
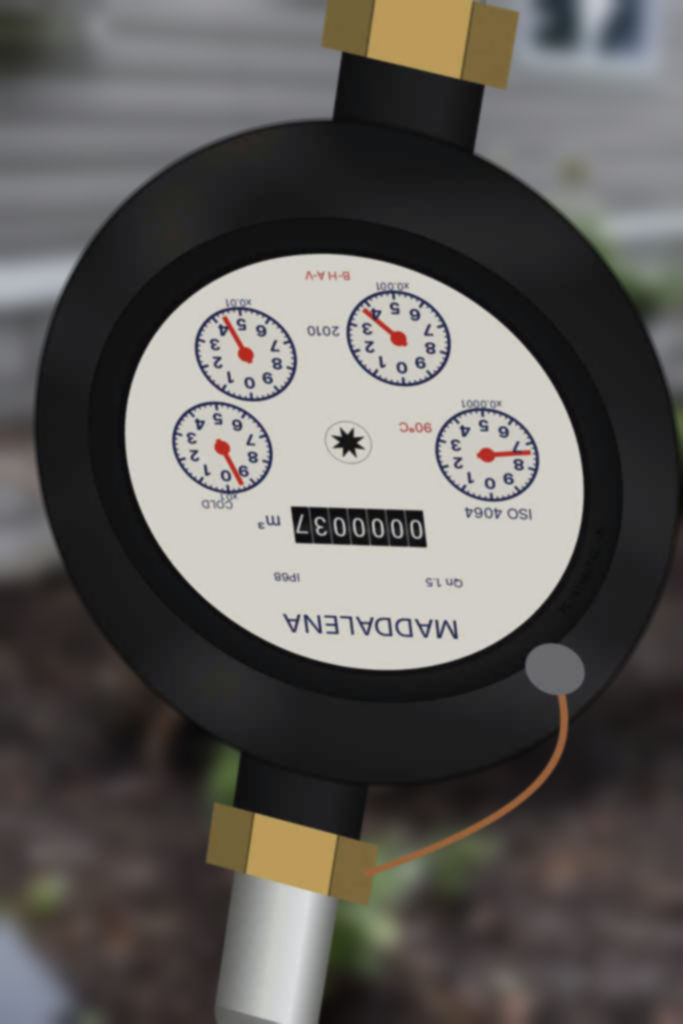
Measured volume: 36.9437 m³
